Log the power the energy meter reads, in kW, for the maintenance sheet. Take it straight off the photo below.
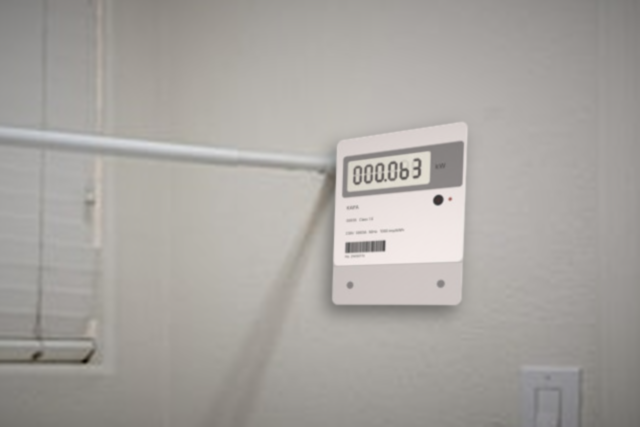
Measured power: 0.063 kW
